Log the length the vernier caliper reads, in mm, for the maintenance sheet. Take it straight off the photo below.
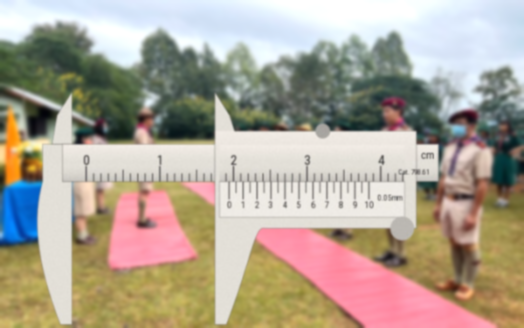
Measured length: 19.4 mm
